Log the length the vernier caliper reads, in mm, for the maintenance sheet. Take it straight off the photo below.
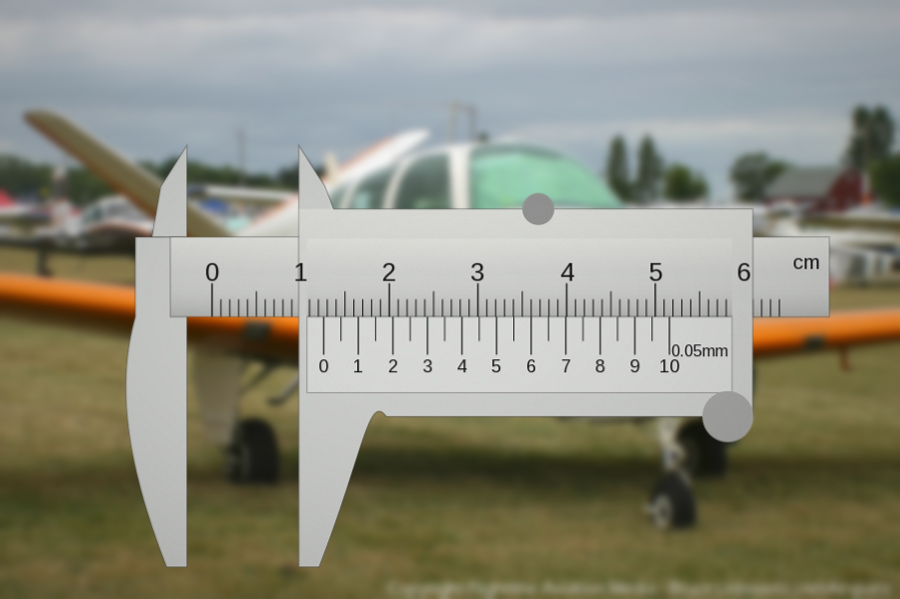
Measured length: 12.6 mm
